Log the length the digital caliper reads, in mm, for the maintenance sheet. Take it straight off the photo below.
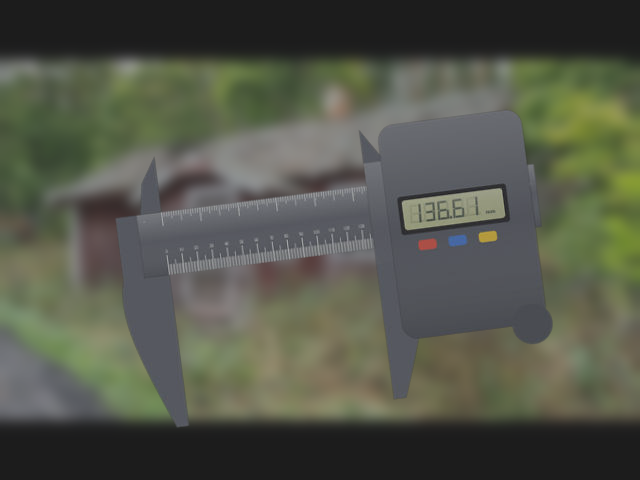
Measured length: 136.61 mm
